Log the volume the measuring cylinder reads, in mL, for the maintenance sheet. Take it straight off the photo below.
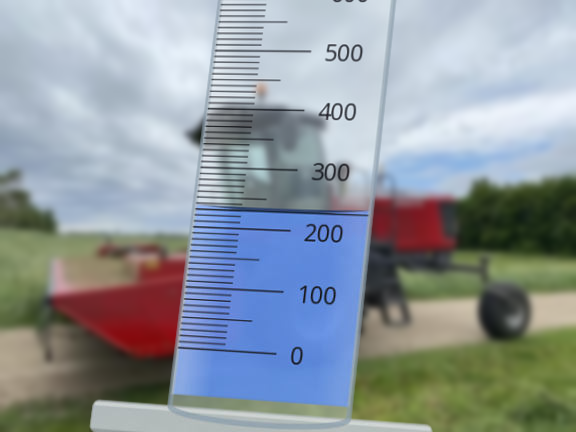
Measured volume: 230 mL
